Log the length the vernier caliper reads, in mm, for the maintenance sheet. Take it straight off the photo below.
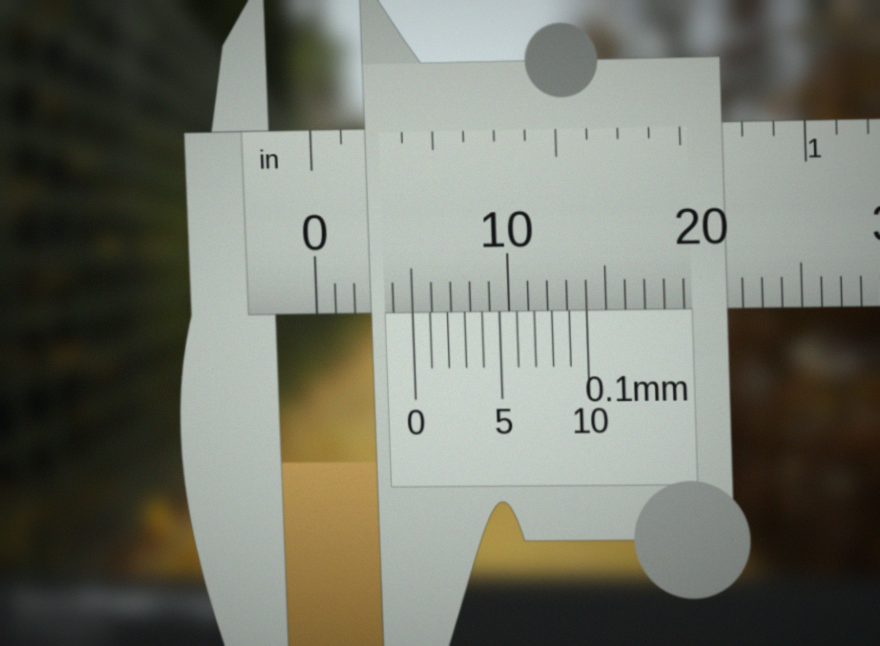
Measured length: 5.0 mm
